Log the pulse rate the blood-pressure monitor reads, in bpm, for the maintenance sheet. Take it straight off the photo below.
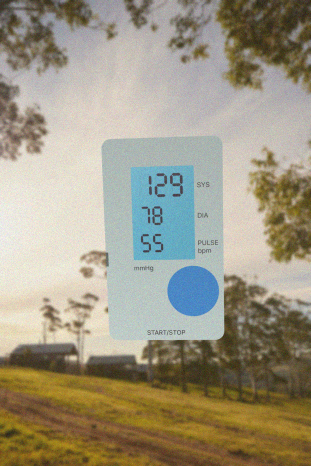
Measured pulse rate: 55 bpm
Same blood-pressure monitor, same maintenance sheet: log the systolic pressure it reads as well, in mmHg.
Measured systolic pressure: 129 mmHg
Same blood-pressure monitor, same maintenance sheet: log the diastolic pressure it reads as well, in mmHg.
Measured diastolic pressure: 78 mmHg
